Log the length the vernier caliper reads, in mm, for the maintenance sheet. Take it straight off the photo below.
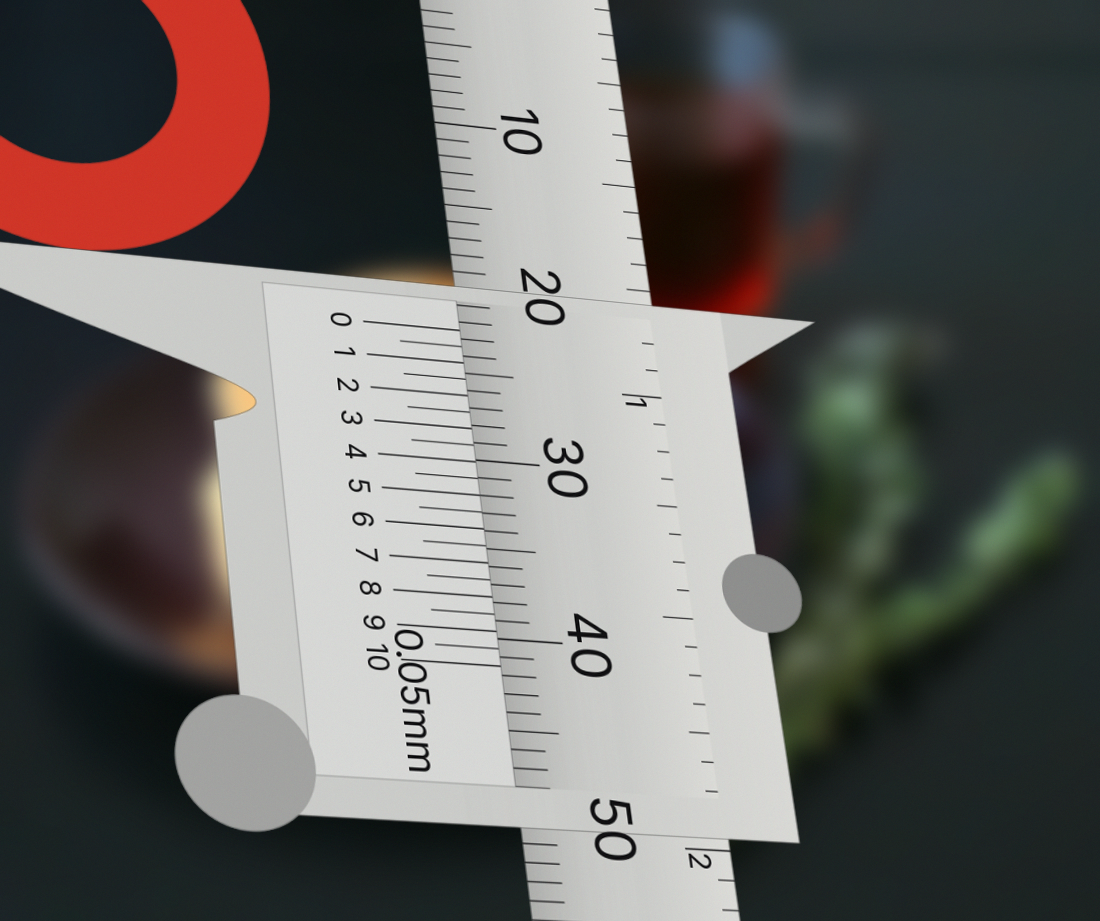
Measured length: 22.5 mm
